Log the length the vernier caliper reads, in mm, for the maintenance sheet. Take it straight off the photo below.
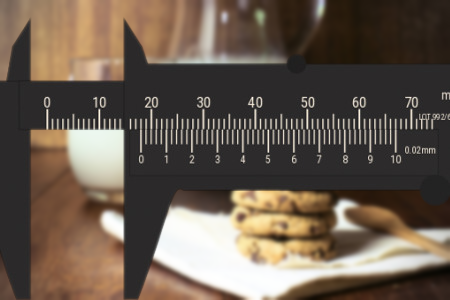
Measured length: 18.0 mm
